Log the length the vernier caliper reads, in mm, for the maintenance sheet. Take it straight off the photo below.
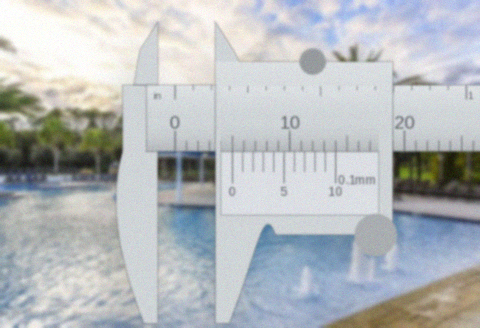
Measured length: 5.0 mm
